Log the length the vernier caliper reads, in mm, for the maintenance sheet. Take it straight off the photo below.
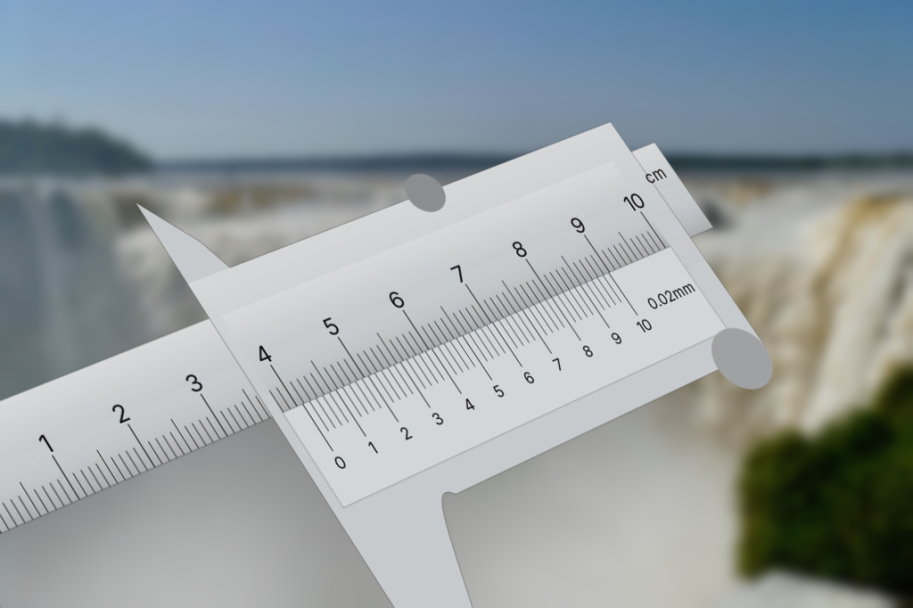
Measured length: 40.8 mm
